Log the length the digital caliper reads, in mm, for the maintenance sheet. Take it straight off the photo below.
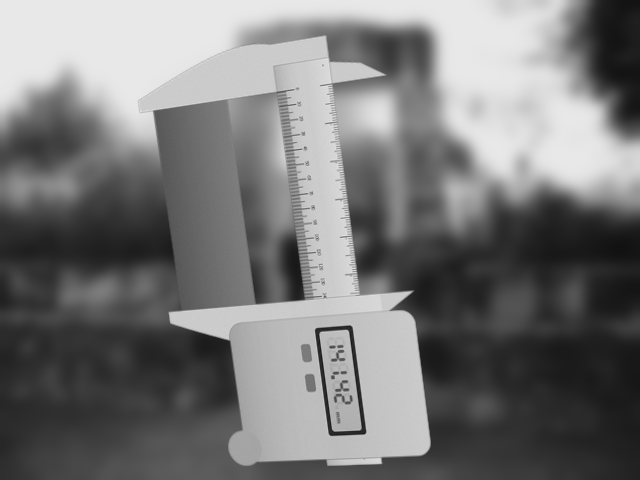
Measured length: 141.42 mm
